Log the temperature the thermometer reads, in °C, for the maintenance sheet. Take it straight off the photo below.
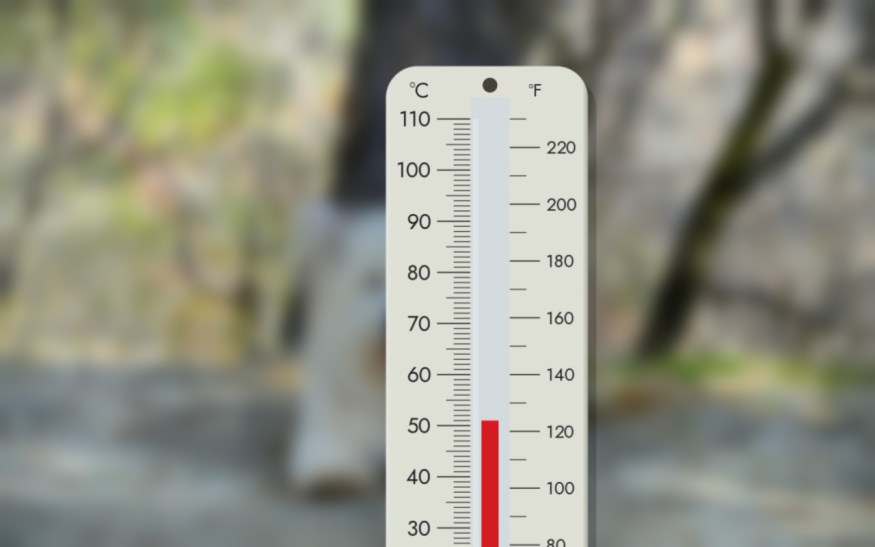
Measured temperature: 51 °C
